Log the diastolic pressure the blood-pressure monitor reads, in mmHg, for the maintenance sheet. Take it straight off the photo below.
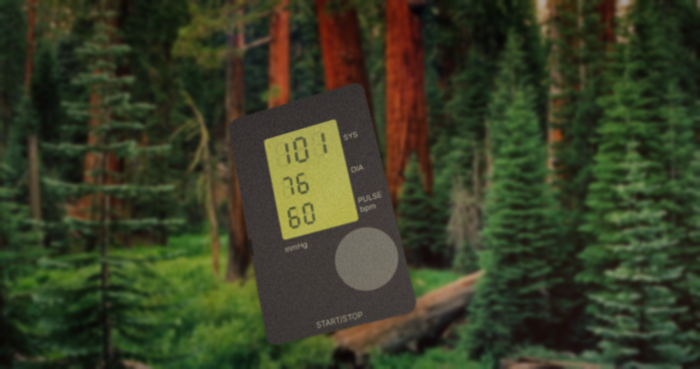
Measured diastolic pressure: 76 mmHg
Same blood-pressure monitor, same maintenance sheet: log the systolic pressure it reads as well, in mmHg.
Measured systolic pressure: 101 mmHg
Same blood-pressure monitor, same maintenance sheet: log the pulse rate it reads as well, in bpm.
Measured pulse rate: 60 bpm
